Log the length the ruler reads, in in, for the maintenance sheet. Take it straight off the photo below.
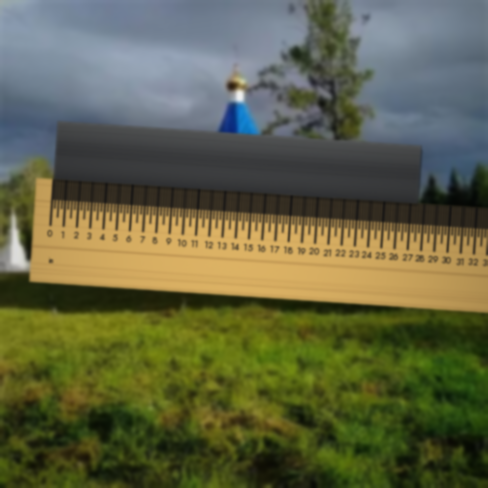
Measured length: 27.5 in
